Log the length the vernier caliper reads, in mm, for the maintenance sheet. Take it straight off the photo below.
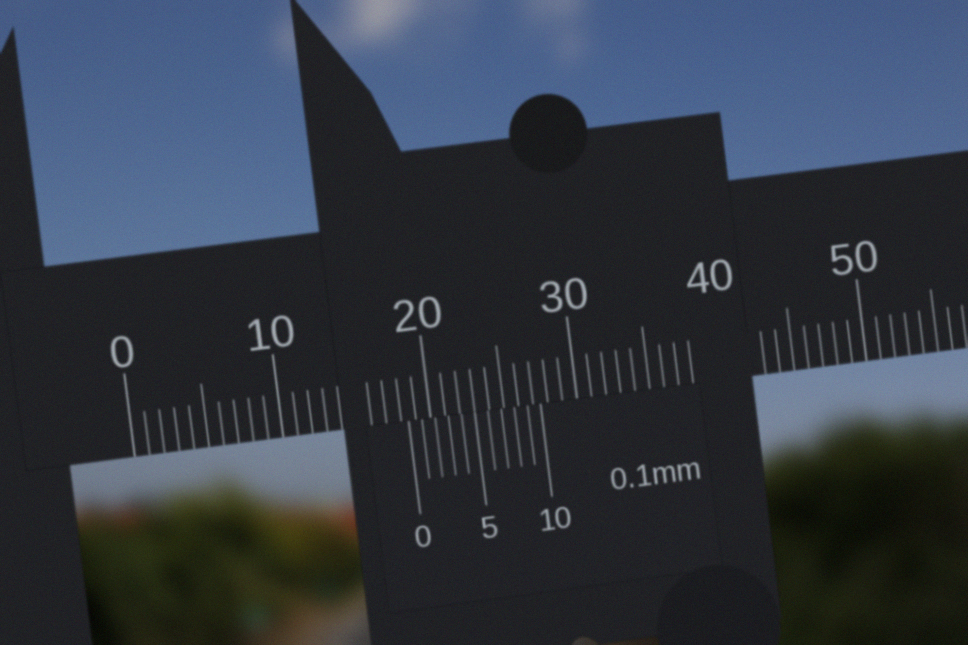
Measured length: 18.5 mm
